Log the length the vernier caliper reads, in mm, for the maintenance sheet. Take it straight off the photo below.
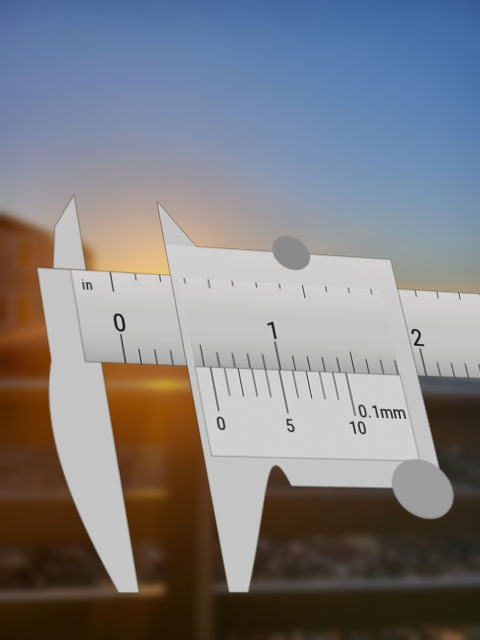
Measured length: 5.4 mm
